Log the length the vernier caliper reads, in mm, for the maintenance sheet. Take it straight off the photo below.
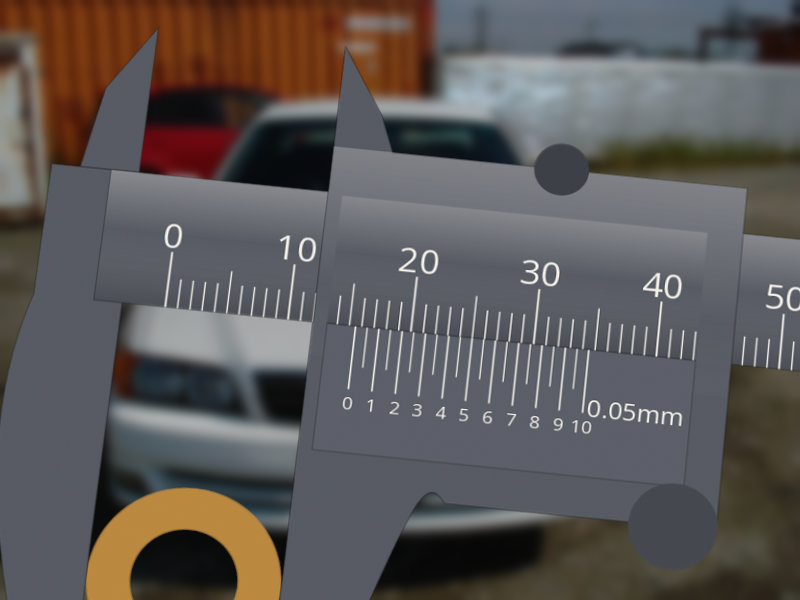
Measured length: 15.5 mm
